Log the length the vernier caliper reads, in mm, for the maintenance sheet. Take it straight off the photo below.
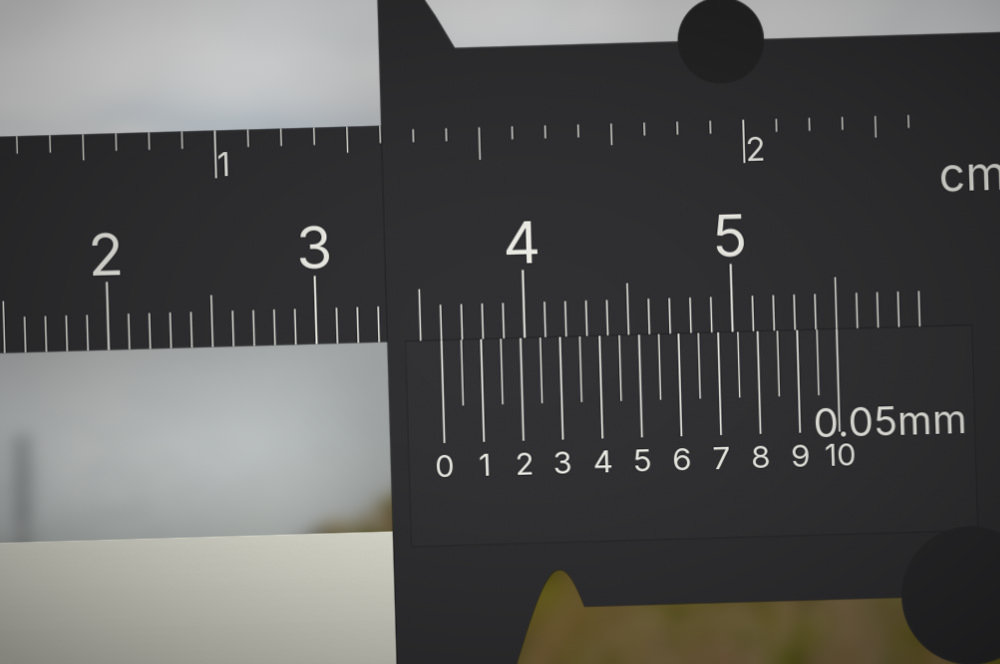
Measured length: 36.0 mm
